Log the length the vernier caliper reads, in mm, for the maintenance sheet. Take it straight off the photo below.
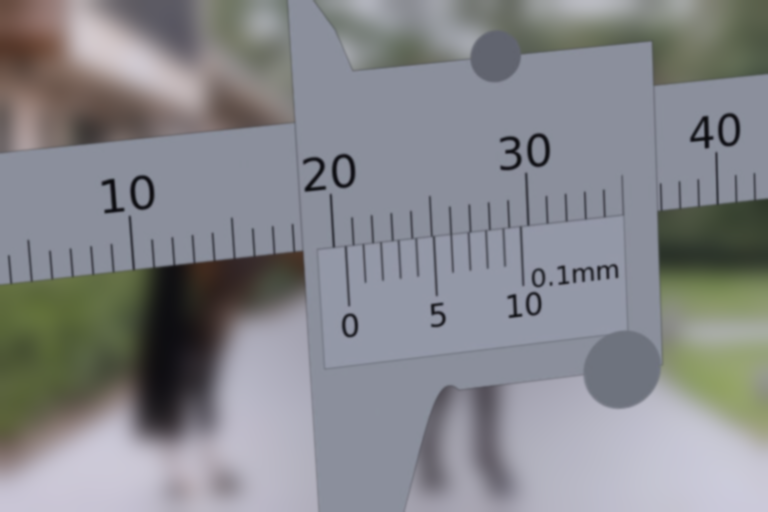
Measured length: 20.6 mm
